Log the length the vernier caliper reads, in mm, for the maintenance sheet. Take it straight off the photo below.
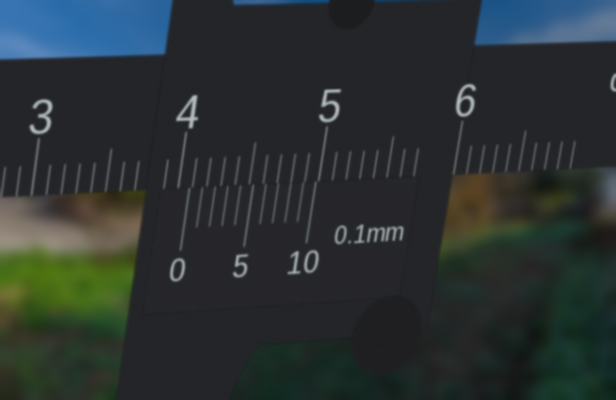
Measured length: 40.8 mm
